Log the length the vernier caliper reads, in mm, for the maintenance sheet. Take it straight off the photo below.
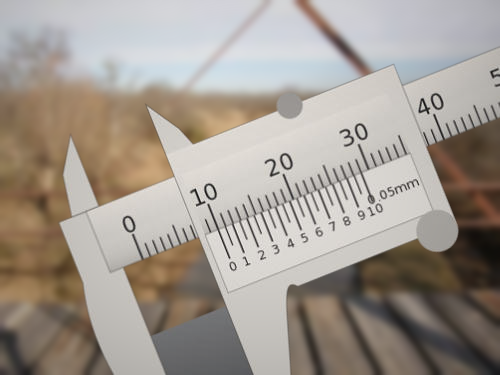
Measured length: 10.0 mm
